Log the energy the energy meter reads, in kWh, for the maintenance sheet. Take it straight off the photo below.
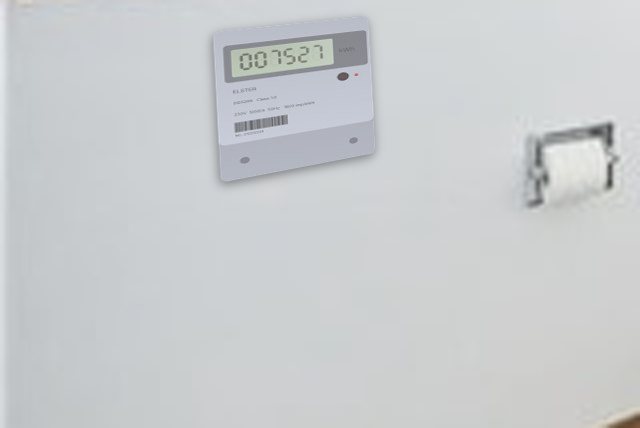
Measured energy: 7527 kWh
